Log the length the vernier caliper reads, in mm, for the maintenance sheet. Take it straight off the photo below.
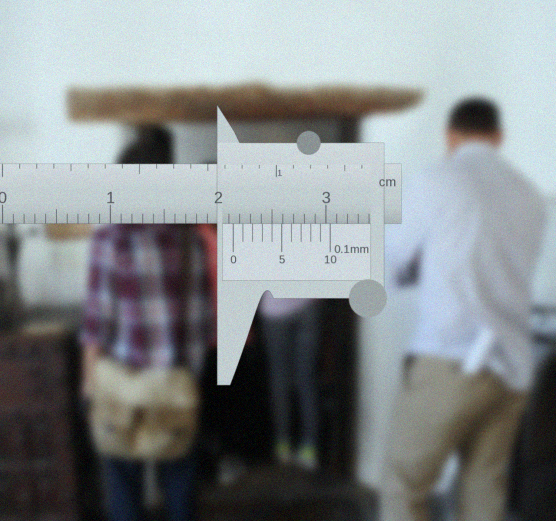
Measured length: 21.4 mm
